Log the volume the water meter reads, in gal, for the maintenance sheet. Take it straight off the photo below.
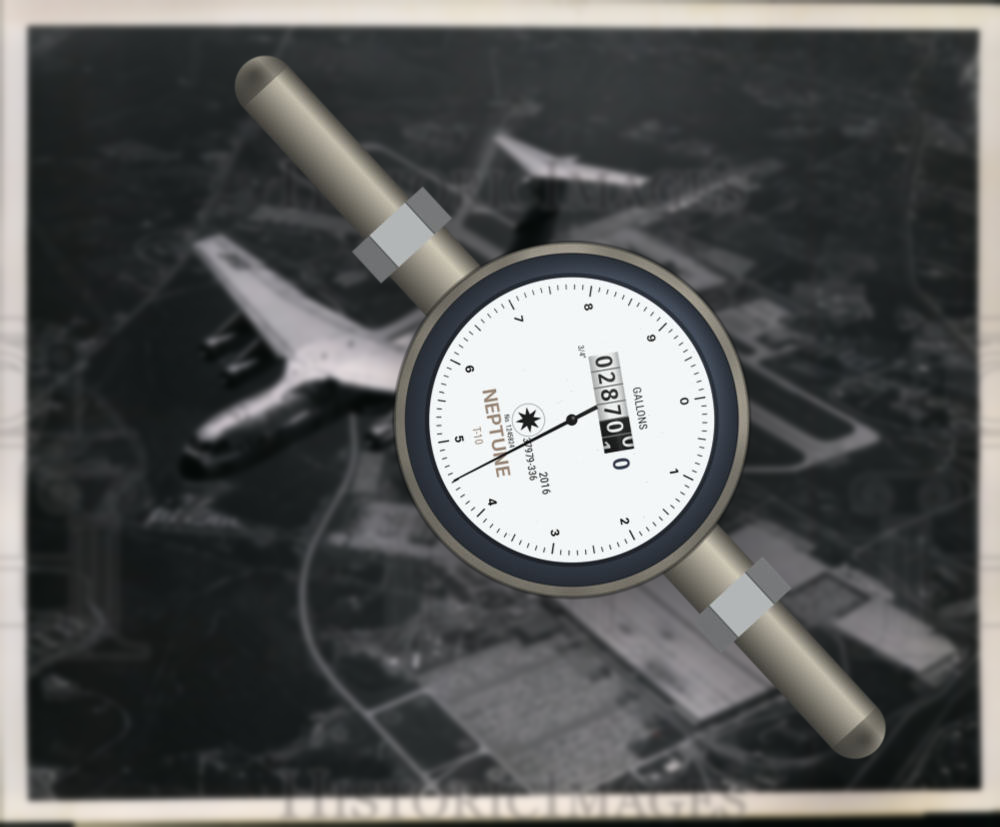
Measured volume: 287004.5 gal
